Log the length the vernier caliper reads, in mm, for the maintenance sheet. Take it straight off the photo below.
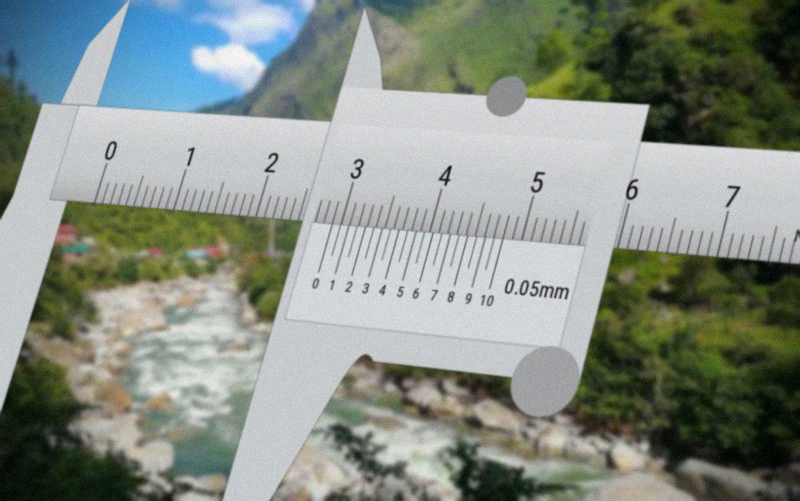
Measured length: 29.0 mm
